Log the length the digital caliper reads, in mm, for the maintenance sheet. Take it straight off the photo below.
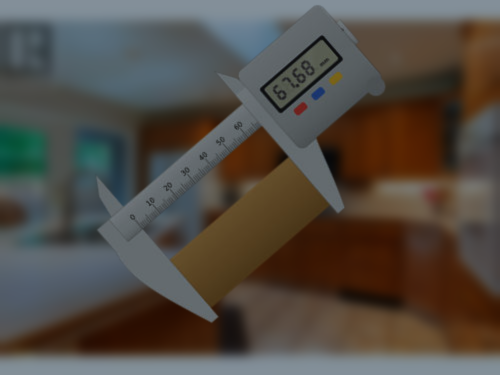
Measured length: 67.68 mm
